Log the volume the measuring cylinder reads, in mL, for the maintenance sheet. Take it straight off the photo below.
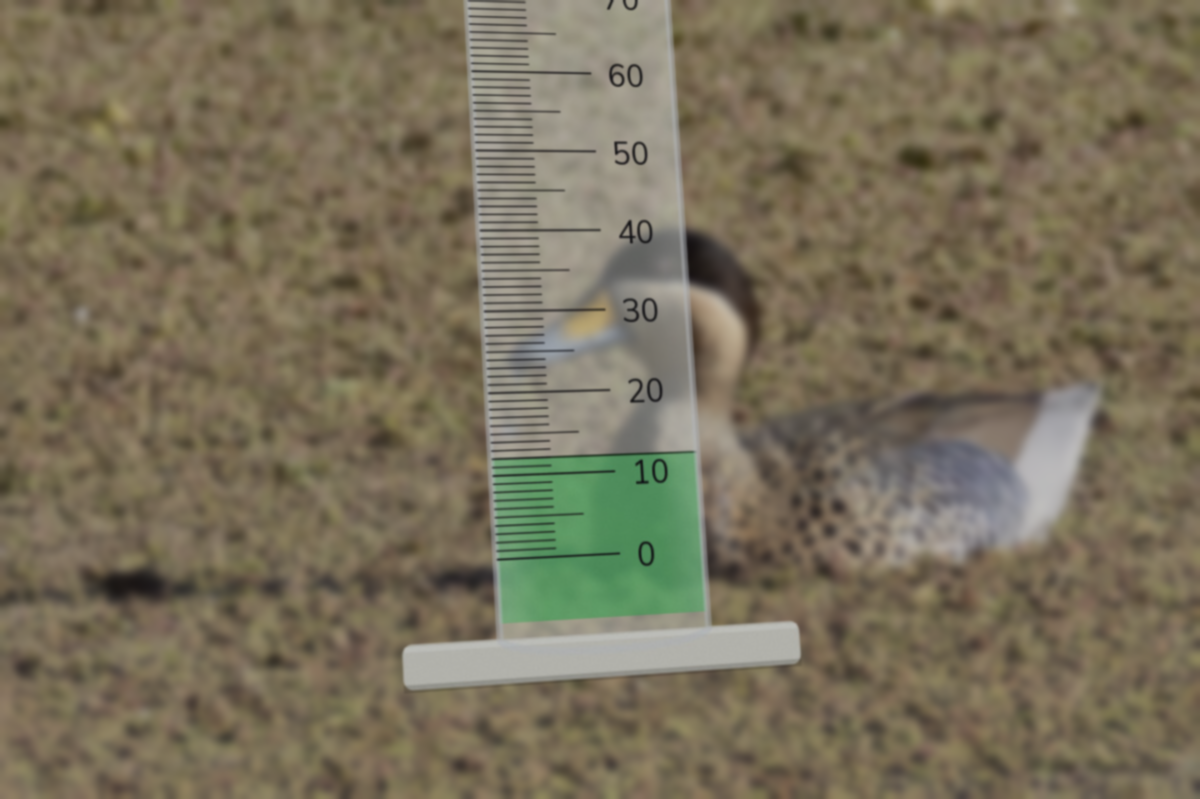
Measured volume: 12 mL
